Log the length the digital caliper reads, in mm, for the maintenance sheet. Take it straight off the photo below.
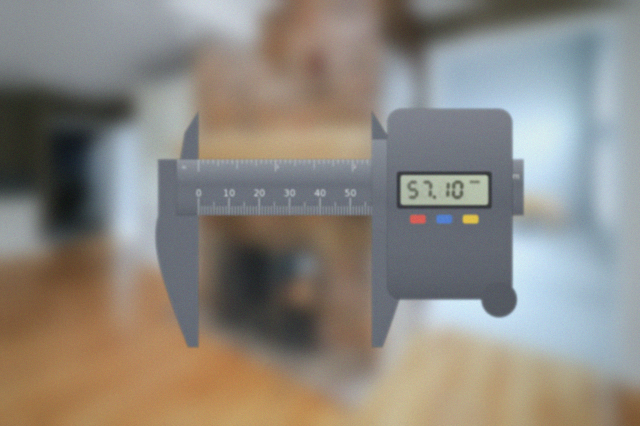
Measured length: 57.10 mm
